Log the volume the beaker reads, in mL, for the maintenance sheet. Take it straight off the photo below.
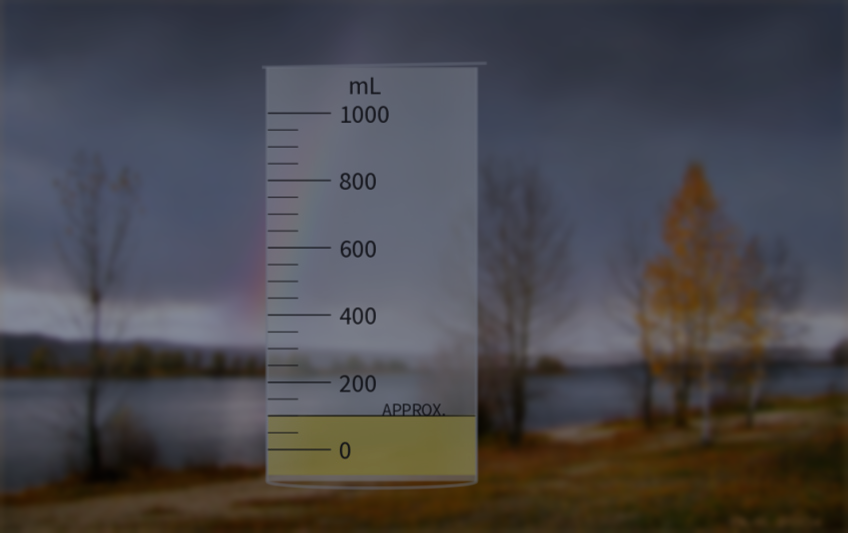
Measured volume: 100 mL
